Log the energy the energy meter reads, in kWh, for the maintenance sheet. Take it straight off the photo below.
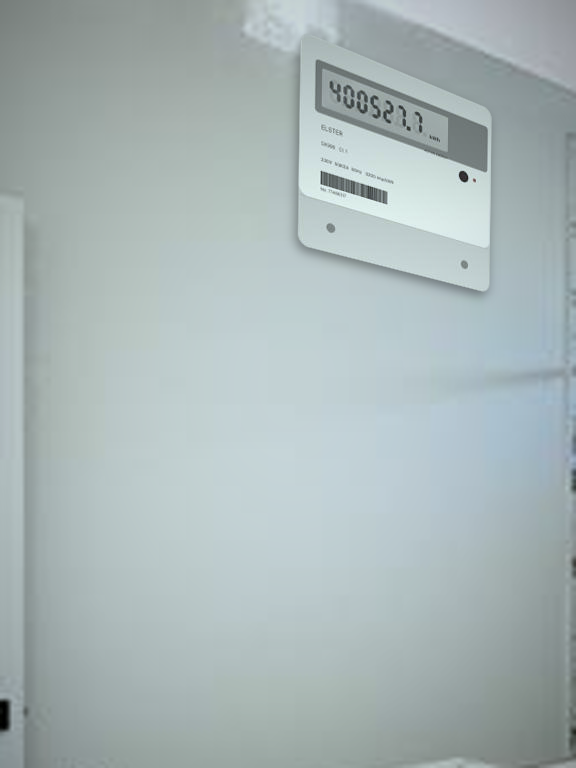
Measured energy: 400527.7 kWh
